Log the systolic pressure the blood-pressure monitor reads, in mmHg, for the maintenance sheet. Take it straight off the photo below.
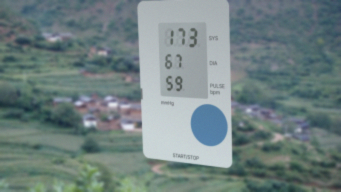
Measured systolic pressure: 173 mmHg
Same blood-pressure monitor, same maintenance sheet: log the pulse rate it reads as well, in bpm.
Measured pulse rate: 59 bpm
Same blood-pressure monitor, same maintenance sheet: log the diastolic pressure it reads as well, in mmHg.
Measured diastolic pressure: 67 mmHg
